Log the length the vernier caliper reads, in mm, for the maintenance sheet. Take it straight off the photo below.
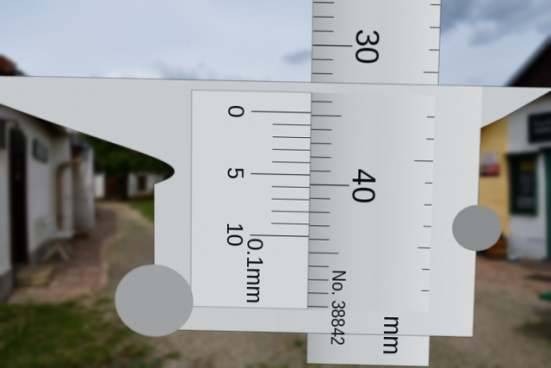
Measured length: 34.8 mm
